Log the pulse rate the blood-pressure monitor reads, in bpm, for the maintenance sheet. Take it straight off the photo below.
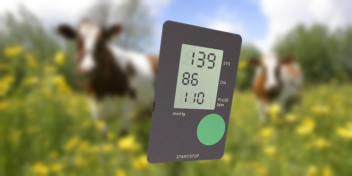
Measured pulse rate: 110 bpm
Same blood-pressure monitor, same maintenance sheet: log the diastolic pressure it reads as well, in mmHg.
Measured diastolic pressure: 86 mmHg
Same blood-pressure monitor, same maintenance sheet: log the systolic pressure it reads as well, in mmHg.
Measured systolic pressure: 139 mmHg
